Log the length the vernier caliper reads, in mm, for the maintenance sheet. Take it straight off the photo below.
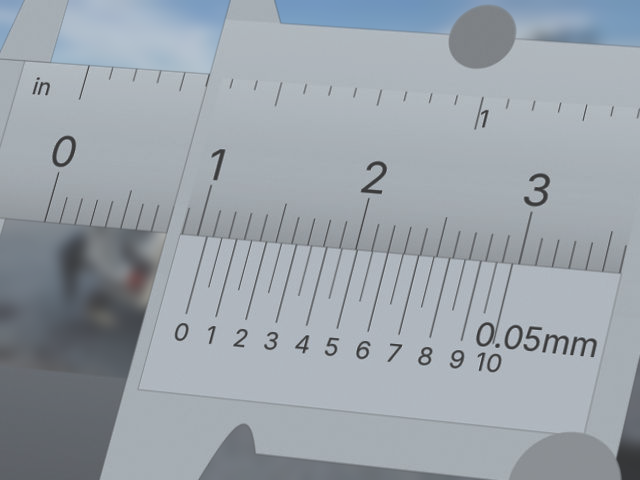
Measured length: 10.6 mm
